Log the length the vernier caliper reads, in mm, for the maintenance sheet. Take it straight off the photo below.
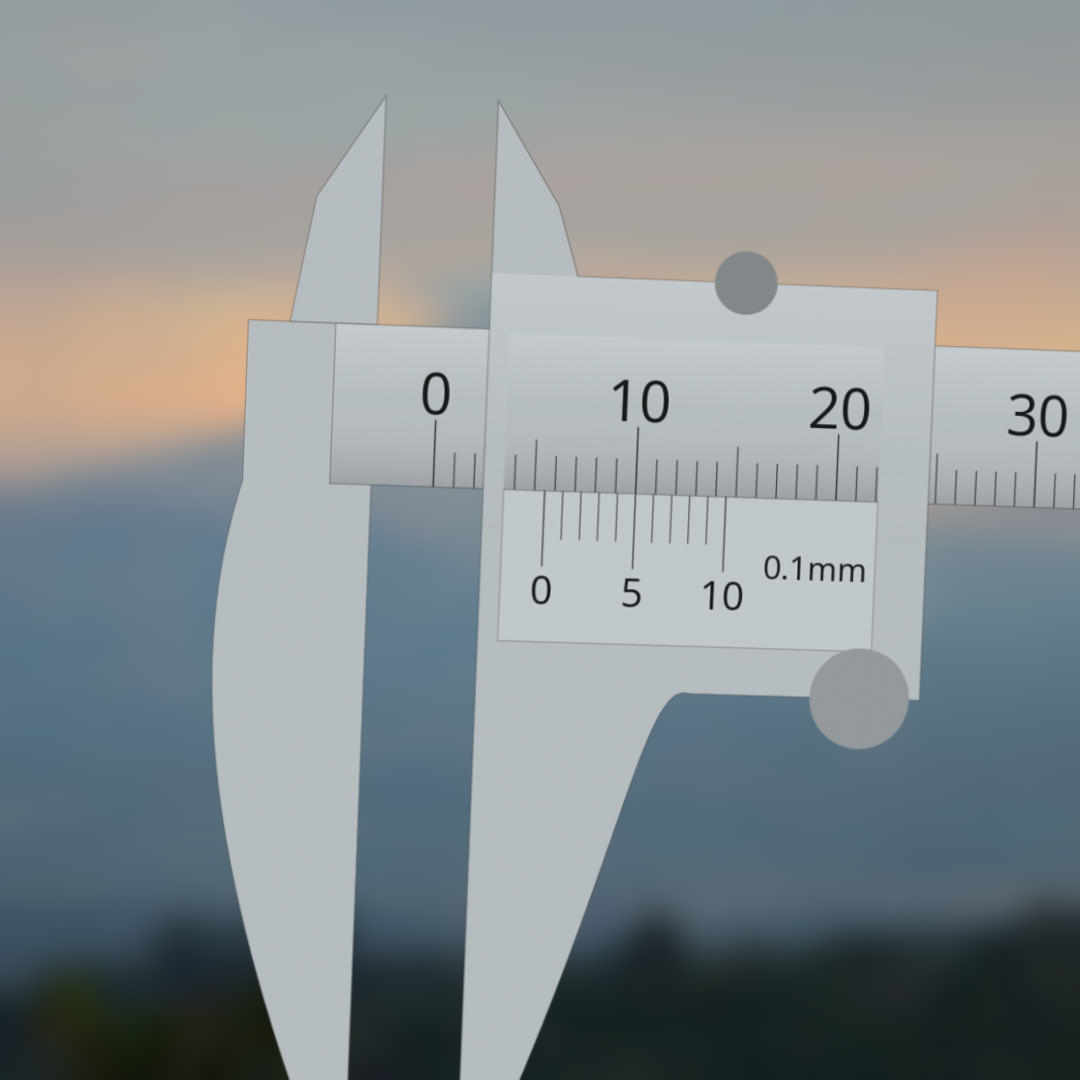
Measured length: 5.5 mm
